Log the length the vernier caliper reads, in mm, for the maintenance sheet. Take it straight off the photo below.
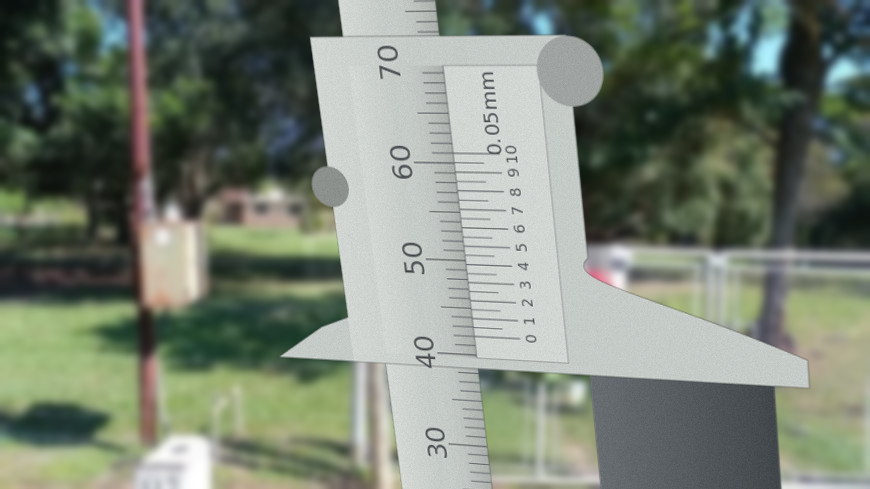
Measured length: 42.0 mm
